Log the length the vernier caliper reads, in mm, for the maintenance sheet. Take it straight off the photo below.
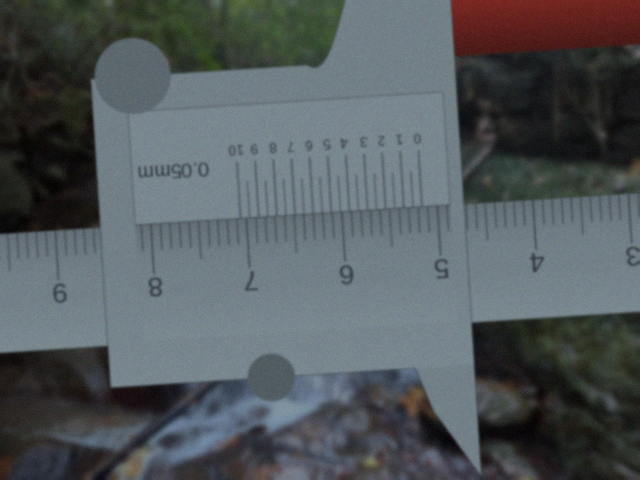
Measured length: 51.6 mm
